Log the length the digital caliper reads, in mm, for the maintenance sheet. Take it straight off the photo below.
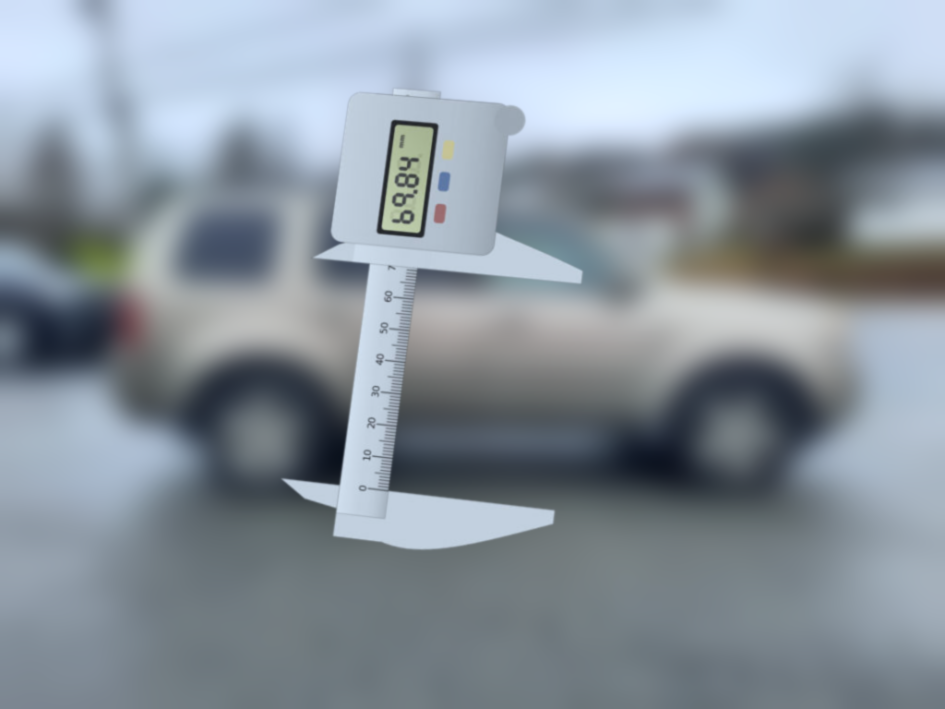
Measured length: 69.84 mm
